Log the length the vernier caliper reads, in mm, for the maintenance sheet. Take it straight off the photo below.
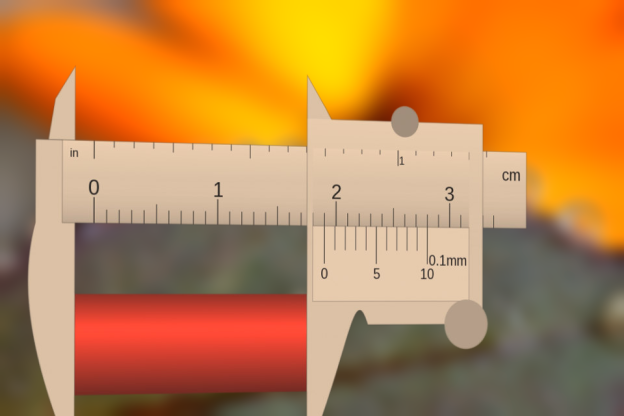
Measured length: 19.0 mm
